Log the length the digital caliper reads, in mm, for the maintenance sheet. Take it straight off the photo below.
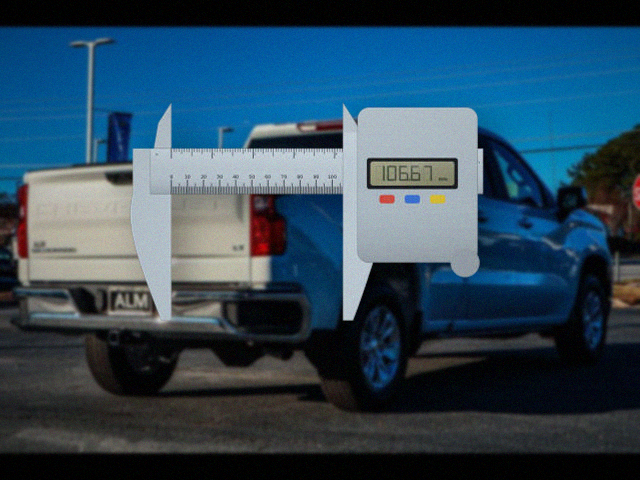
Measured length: 106.67 mm
